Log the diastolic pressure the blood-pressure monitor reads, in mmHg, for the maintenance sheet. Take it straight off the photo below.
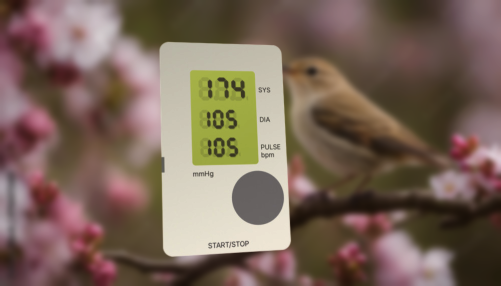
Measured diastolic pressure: 105 mmHg
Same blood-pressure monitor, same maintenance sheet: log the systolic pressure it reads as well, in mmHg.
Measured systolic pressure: 174 mmHg
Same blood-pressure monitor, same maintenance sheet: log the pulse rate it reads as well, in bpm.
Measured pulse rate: 105 bpm
